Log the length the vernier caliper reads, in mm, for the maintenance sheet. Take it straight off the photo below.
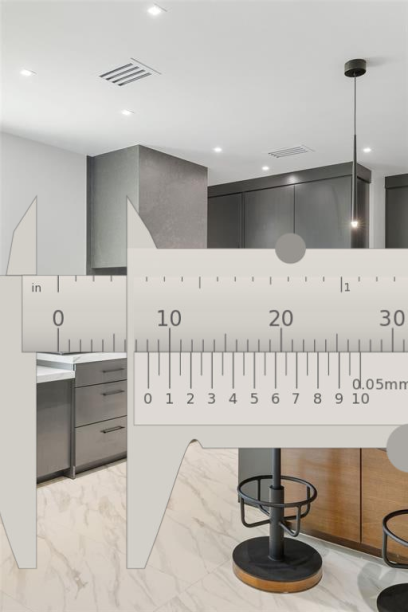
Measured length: 8.1 mm
